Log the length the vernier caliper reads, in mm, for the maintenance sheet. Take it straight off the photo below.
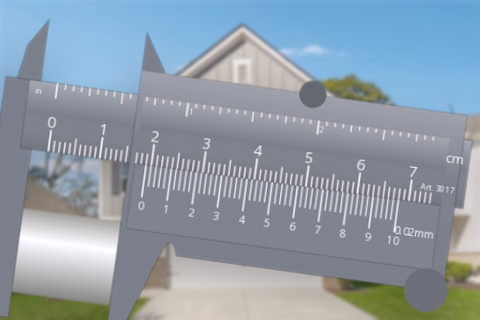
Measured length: 19.0 mm
